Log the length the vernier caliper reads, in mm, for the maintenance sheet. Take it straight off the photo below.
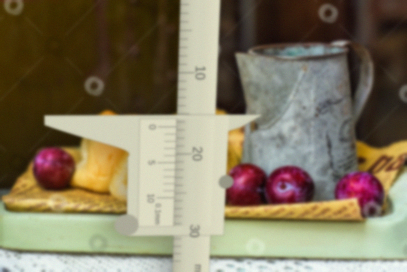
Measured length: 16.6 mm
